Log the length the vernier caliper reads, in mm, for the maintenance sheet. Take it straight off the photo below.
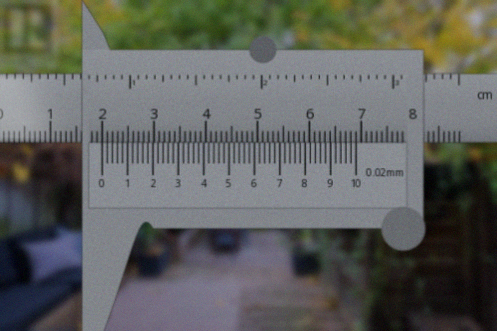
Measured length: 20.0 mm
